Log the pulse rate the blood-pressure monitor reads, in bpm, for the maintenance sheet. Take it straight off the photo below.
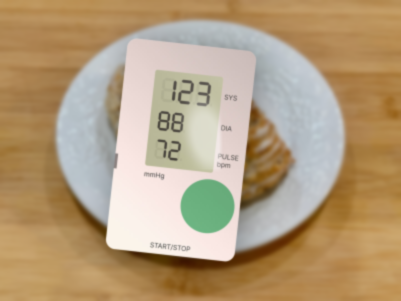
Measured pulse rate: 72 bpm
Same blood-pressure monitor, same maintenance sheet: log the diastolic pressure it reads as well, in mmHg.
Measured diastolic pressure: 88 mmHg
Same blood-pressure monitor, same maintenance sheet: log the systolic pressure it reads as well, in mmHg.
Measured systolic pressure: 123 mmHg
